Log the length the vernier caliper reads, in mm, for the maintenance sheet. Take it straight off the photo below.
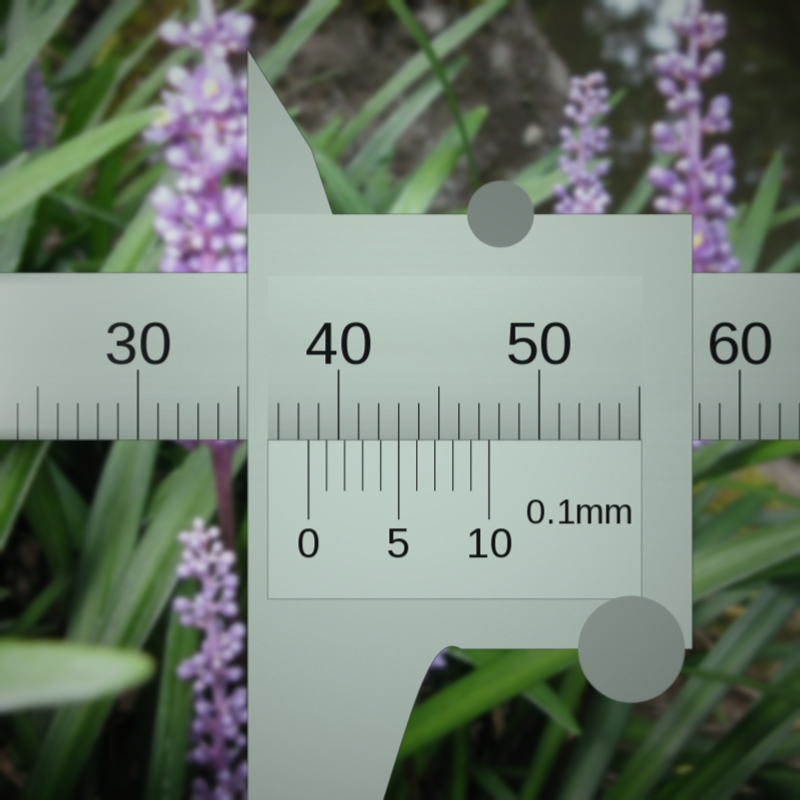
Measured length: 38.5 mm
